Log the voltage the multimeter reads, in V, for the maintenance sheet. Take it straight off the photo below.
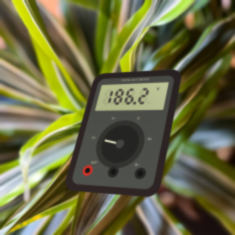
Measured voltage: 186.2 V
